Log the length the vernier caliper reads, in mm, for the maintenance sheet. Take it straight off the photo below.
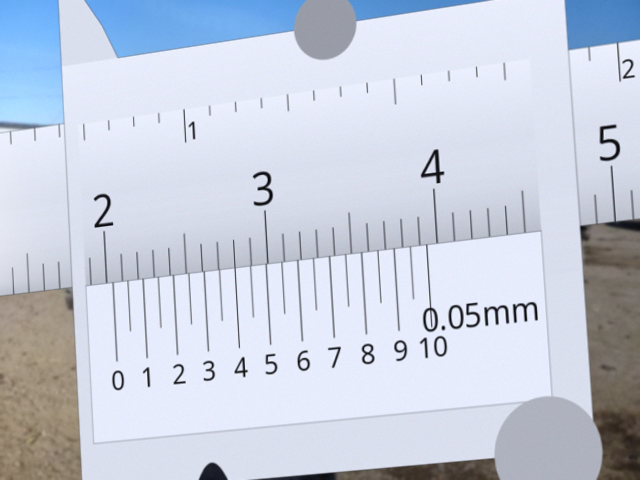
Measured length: 20.4 mm
